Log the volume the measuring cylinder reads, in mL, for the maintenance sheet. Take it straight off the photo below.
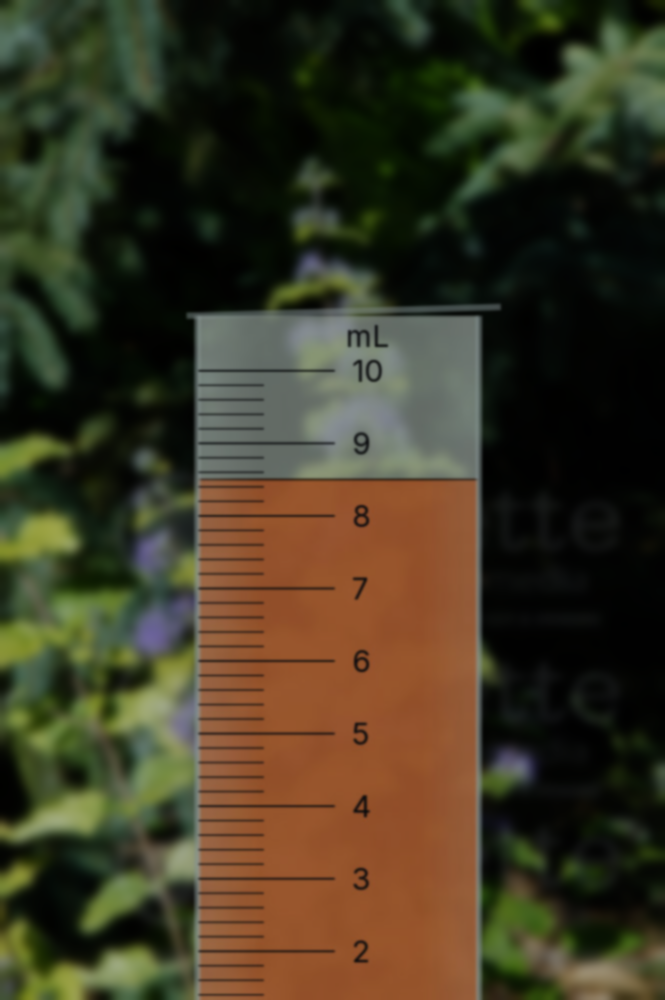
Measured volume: 8.5 mL
